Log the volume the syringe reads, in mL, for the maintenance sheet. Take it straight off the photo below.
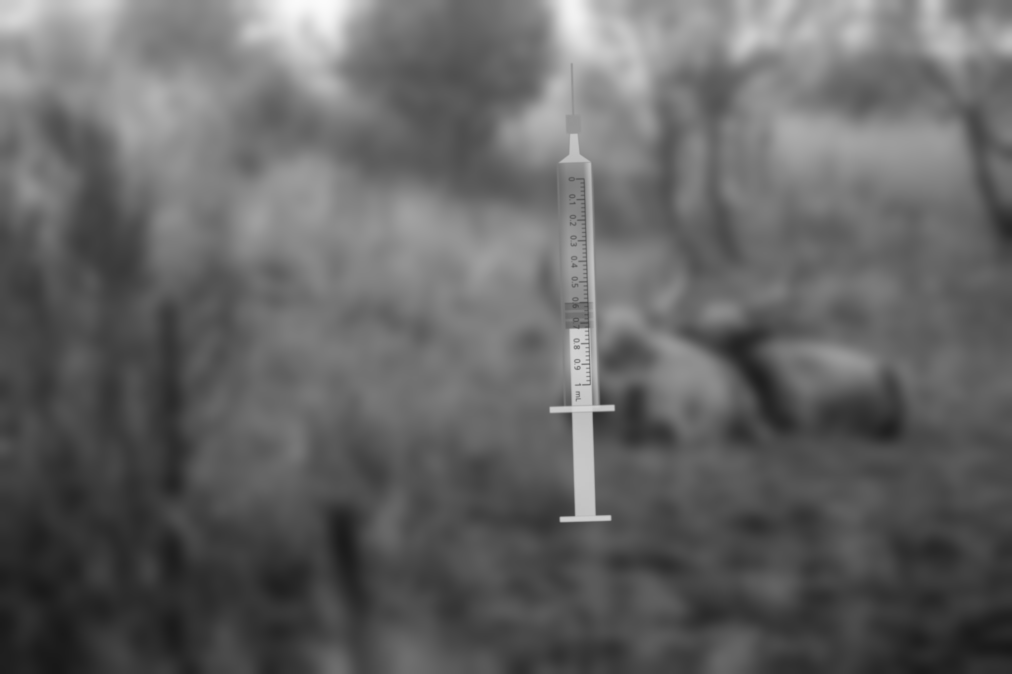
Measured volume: 0.6 mL
